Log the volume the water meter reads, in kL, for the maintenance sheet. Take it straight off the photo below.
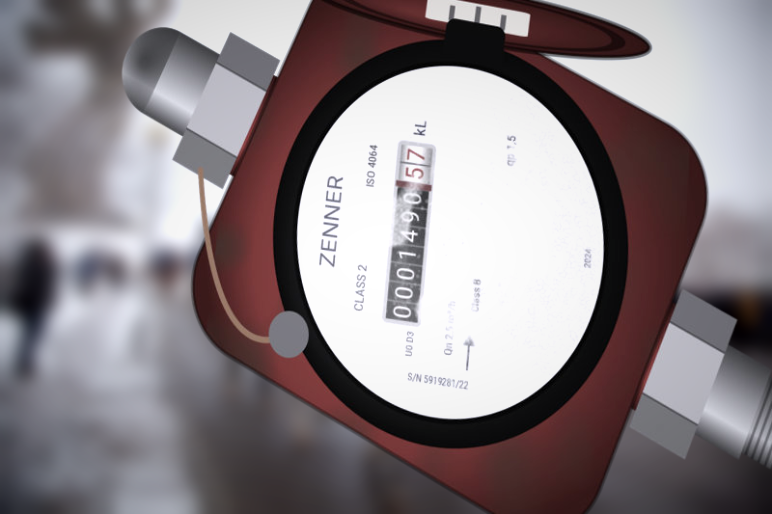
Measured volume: 1490.57 kL
